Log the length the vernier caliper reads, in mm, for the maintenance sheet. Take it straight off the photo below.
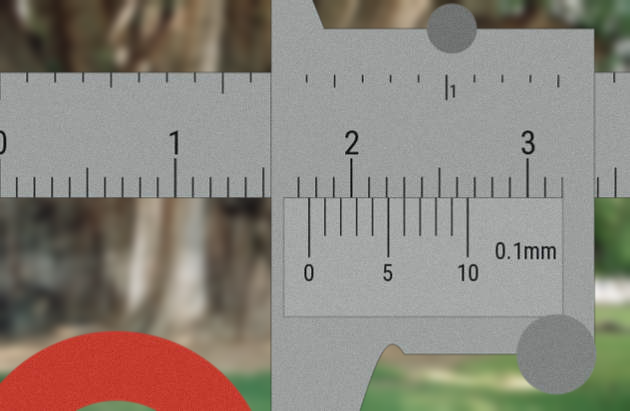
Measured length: 17.6 mm
